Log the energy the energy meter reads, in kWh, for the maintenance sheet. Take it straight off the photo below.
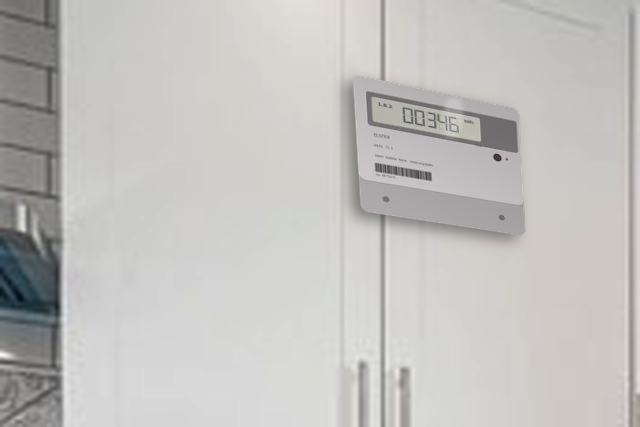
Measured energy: 346 kWh
